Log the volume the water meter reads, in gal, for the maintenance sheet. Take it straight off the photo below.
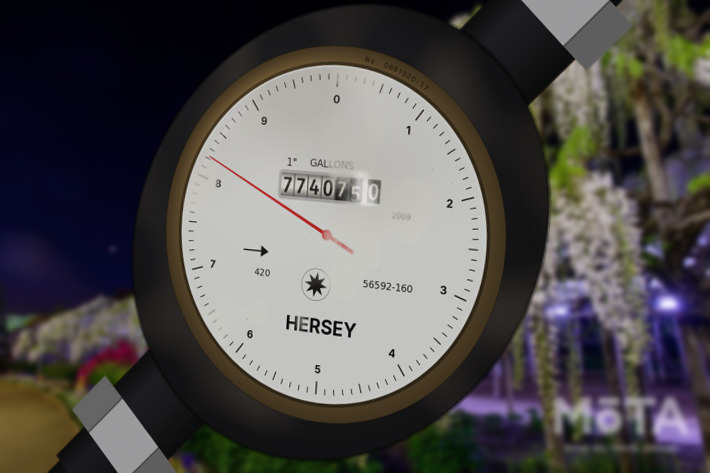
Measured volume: 7740748.2 gal
